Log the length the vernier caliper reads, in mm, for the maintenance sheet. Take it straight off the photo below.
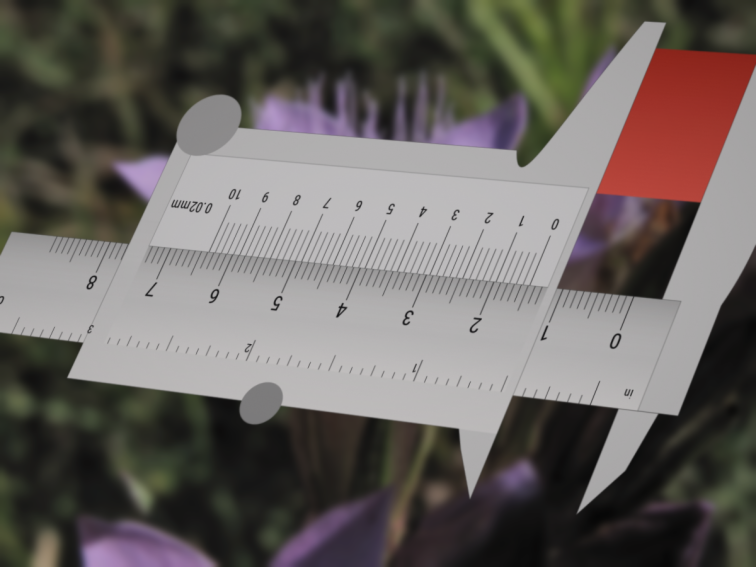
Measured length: 14.8 mm
